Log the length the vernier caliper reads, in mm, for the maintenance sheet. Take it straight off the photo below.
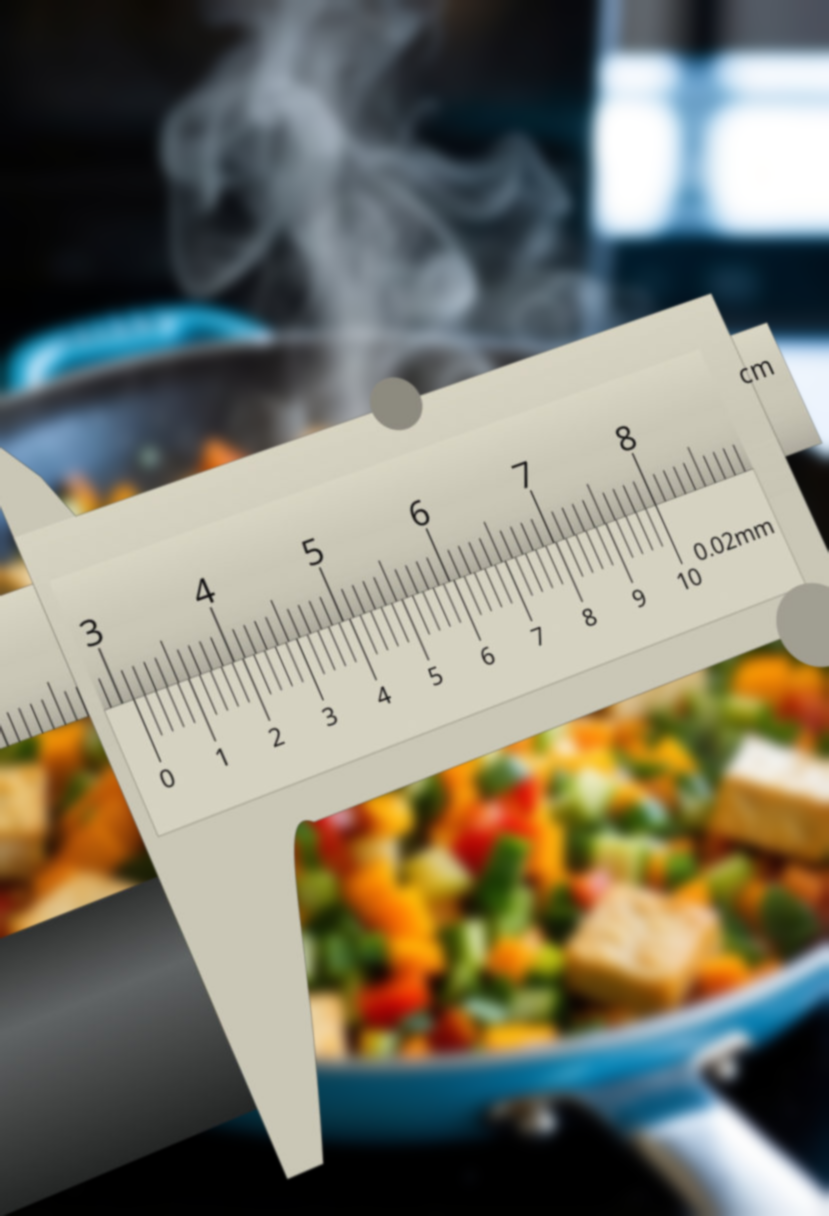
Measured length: 31.0 mm
